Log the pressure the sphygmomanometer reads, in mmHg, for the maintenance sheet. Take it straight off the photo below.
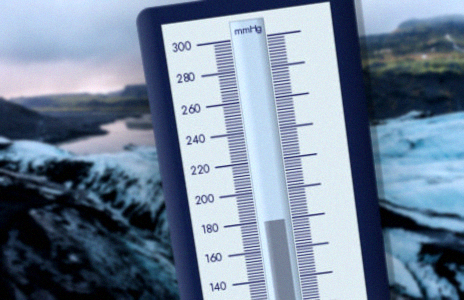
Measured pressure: 180 mmHg
